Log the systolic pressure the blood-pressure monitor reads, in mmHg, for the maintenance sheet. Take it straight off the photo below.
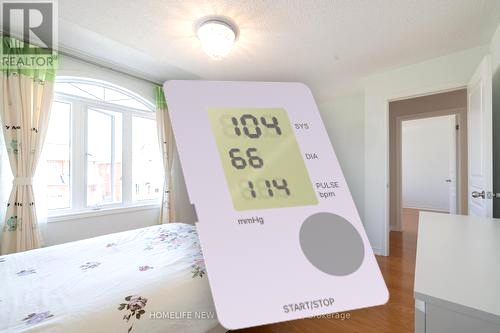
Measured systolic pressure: 104 mmHg
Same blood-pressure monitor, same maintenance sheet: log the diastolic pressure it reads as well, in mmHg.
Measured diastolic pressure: 66 mmHg
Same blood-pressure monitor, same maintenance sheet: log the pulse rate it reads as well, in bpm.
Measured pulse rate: 114 bpm
